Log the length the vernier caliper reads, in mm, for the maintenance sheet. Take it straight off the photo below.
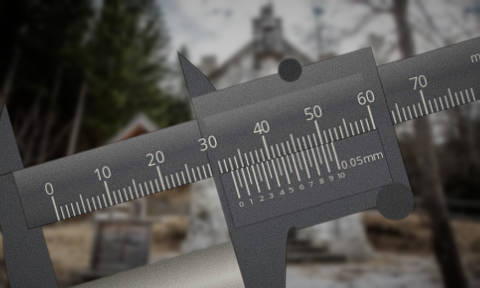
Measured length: 32.8 mm
